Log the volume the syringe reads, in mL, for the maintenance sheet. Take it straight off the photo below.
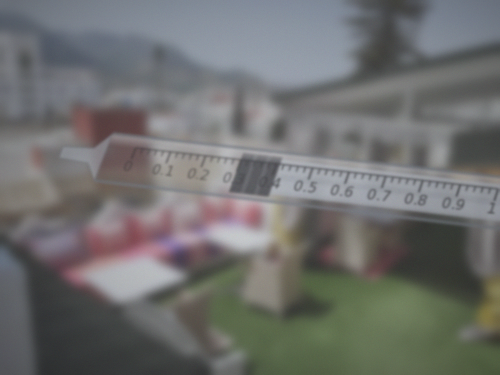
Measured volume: 0.3 mL
